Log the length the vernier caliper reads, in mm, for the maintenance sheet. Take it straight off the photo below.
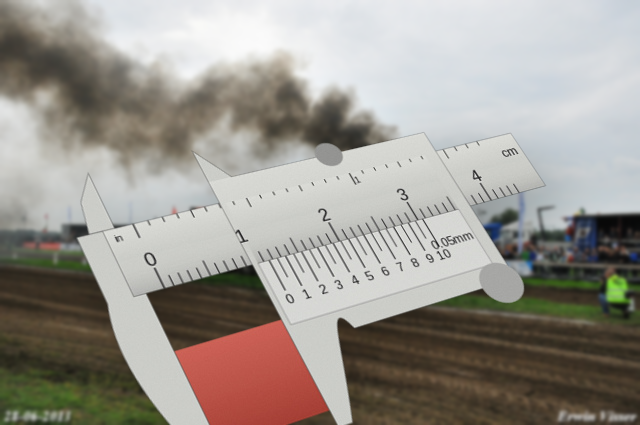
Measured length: 11.6 mm
